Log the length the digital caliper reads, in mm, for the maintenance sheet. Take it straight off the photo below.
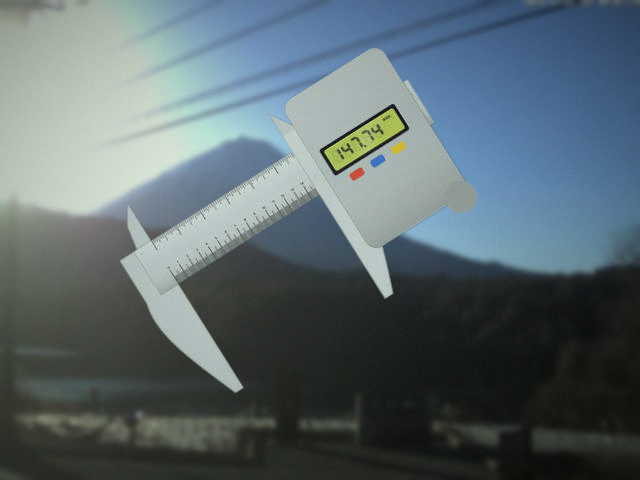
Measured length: 147.74 mm
